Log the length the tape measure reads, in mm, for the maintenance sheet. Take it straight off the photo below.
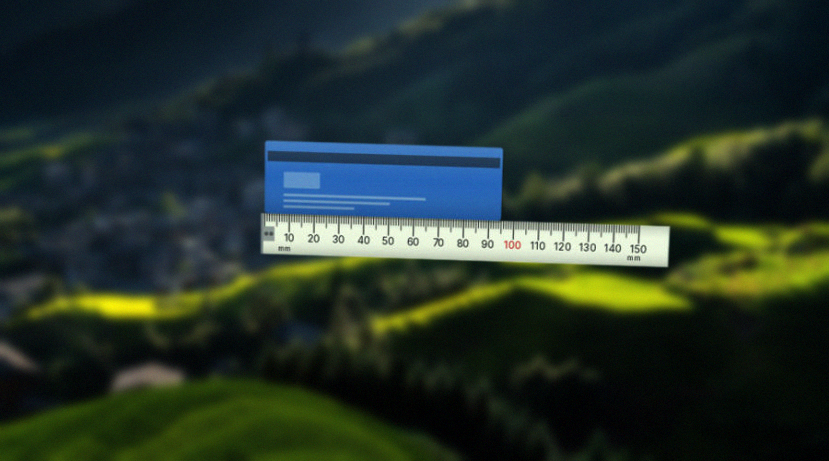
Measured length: 95 mm
